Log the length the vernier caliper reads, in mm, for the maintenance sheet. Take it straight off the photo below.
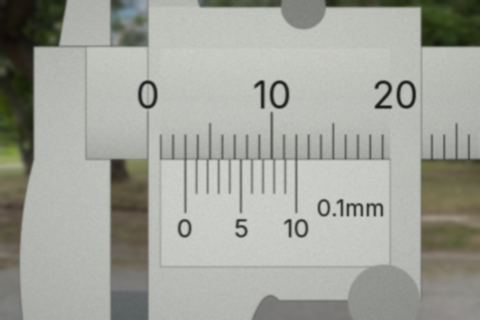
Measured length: 3.0 mm
